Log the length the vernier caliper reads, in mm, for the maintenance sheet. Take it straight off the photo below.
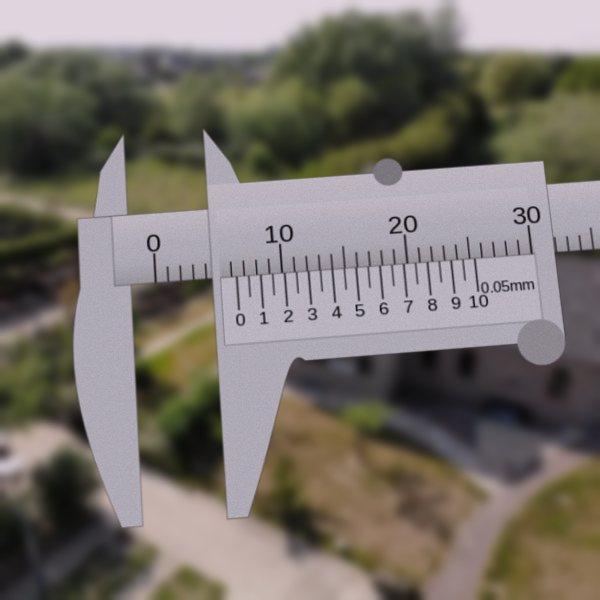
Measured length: 6.4 mm
